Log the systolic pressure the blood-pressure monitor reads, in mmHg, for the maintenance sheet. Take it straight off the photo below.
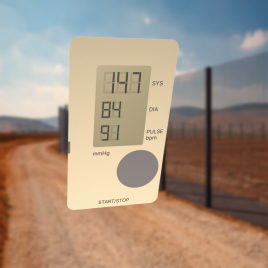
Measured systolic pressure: 147 mmHg
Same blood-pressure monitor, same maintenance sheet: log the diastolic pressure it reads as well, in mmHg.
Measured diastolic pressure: 84 mmHg
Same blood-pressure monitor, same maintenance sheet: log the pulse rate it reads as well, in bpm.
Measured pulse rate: 91 bpm
